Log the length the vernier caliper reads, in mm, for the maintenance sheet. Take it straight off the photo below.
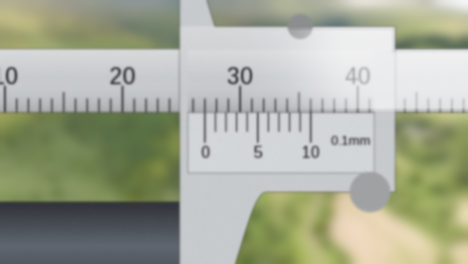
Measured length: 27.0 mm
